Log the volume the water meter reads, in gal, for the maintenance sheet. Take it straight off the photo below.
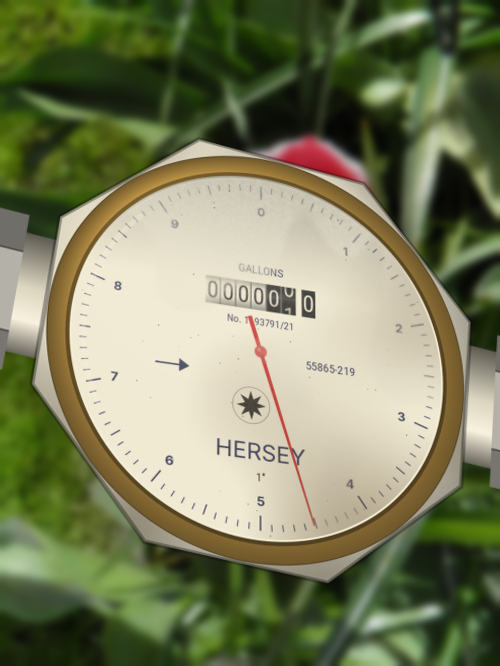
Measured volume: 4.5 gal
